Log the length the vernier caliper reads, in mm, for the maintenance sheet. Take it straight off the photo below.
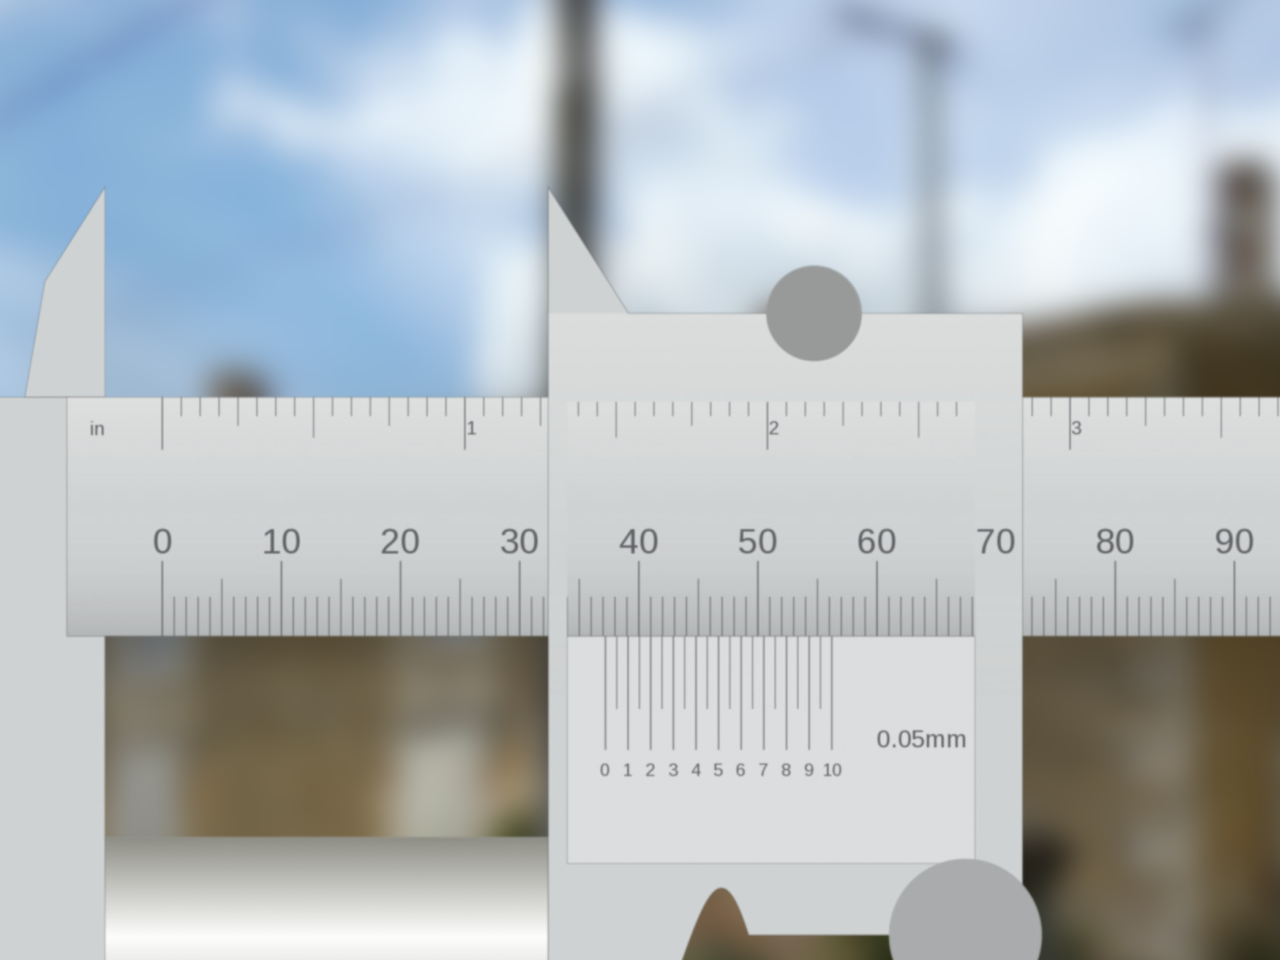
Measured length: 37.2 mm
